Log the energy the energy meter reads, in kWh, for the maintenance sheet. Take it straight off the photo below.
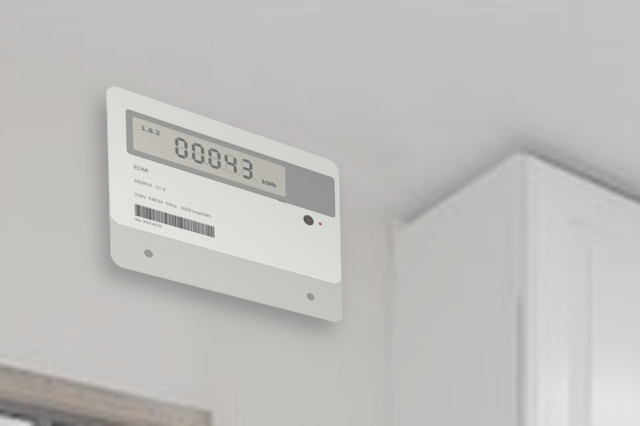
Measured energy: 43 kWh
